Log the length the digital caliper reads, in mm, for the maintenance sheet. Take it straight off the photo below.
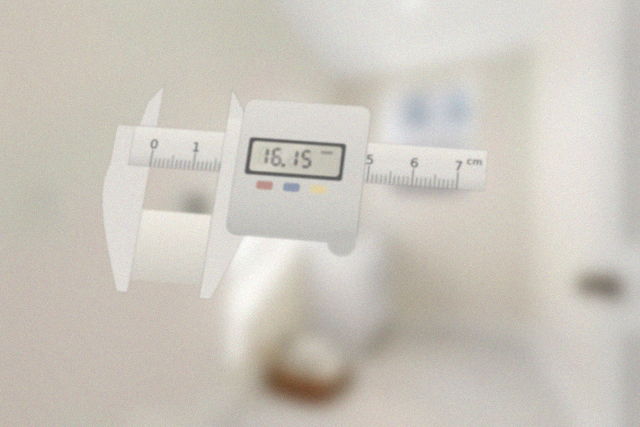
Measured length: 16.15 mm
